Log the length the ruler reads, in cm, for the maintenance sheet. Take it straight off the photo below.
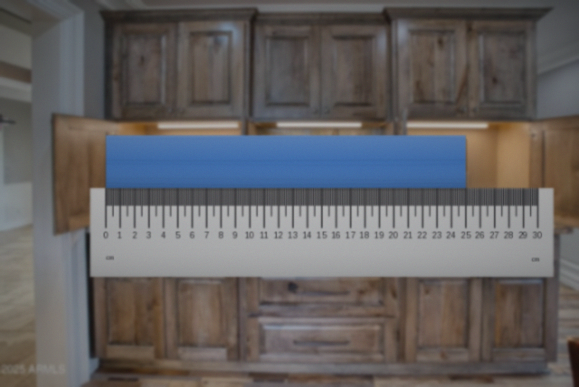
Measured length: 25 cm
